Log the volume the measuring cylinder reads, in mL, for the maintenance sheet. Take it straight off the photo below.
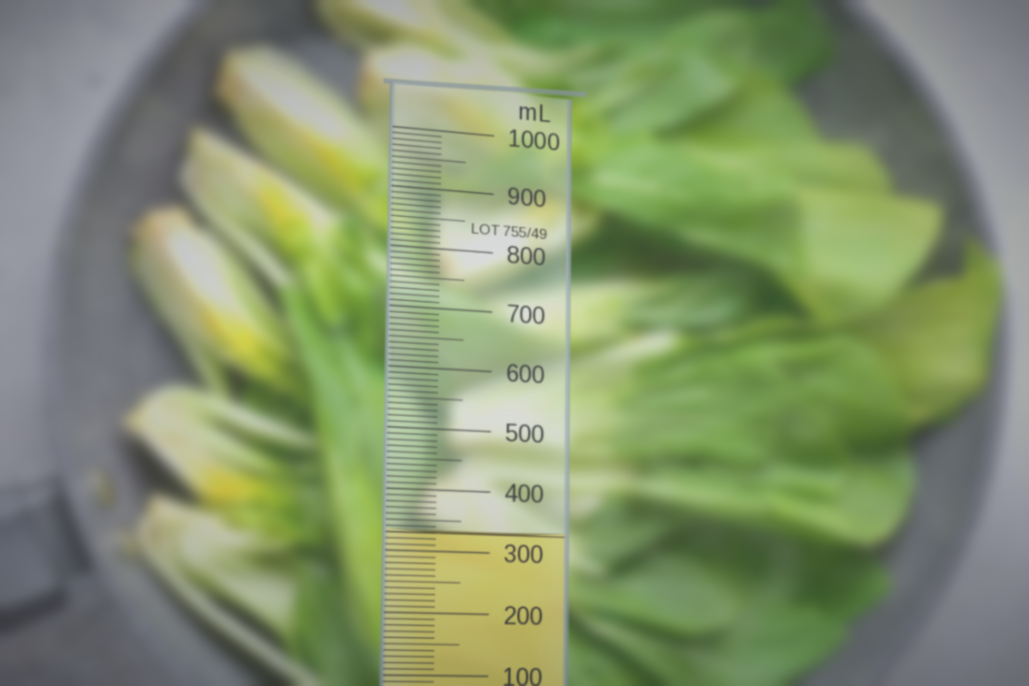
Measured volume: 330 mL
